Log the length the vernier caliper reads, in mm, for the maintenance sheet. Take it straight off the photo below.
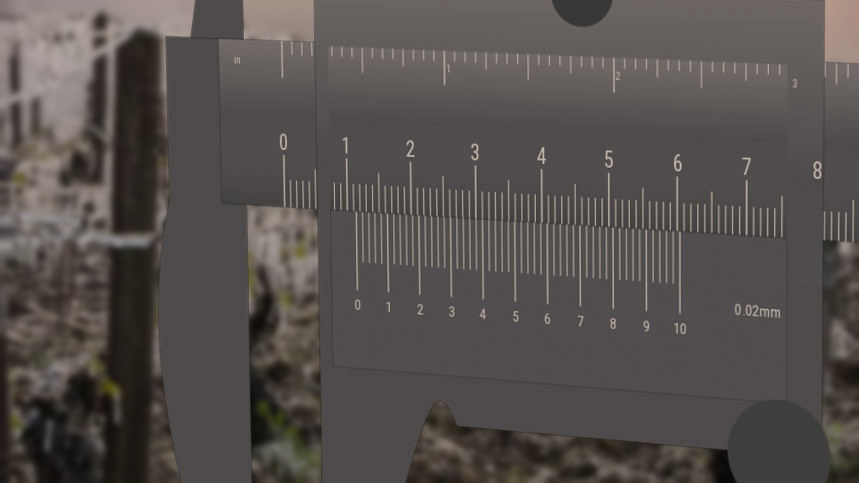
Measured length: 11.4 mm
